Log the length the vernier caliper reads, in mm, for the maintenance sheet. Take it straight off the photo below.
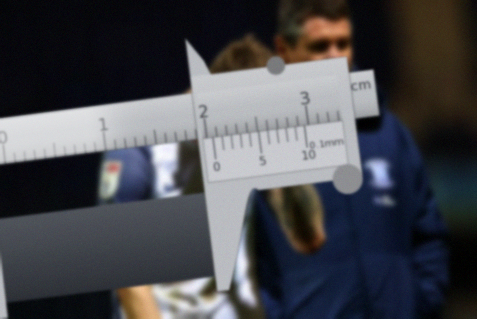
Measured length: 20.6 mm
